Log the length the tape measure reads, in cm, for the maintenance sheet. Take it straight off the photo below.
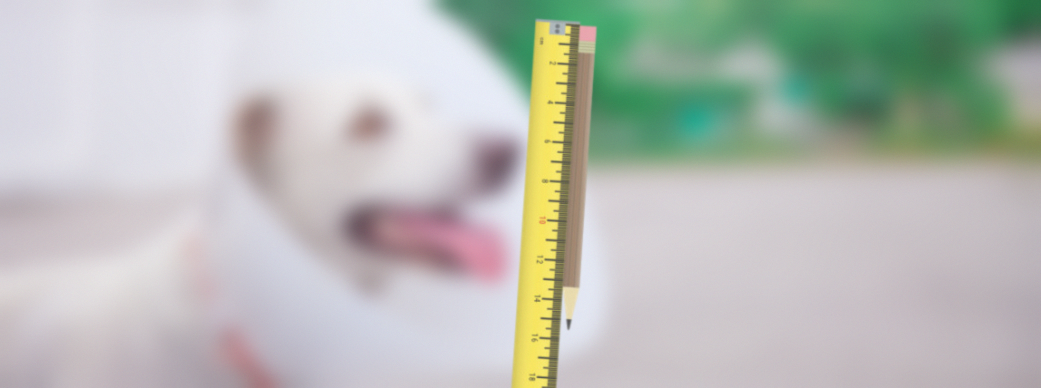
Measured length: 15.5 cm
